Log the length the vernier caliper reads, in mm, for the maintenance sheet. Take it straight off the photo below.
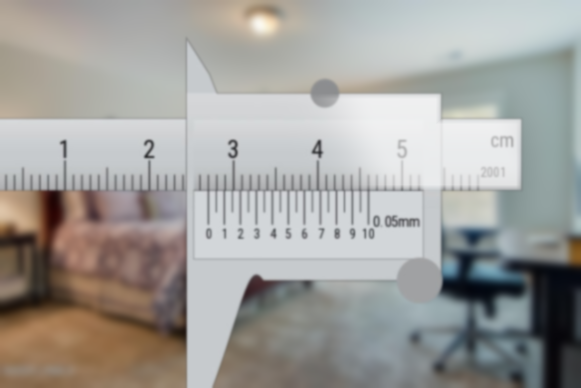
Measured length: 27.0 mm
